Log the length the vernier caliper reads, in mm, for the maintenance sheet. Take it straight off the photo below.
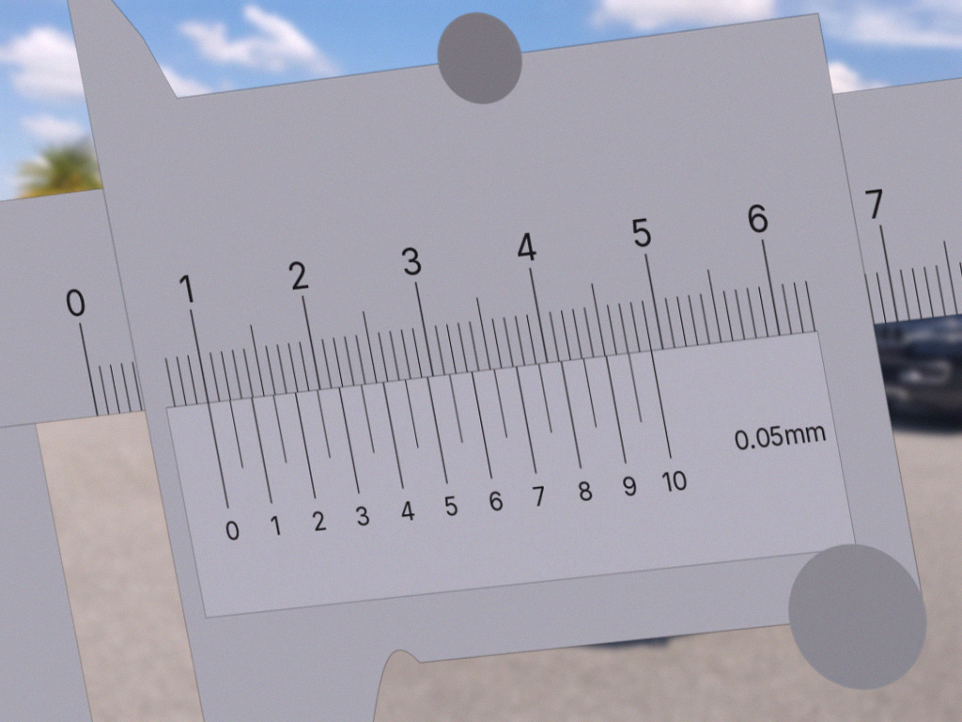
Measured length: 10.0 mm
